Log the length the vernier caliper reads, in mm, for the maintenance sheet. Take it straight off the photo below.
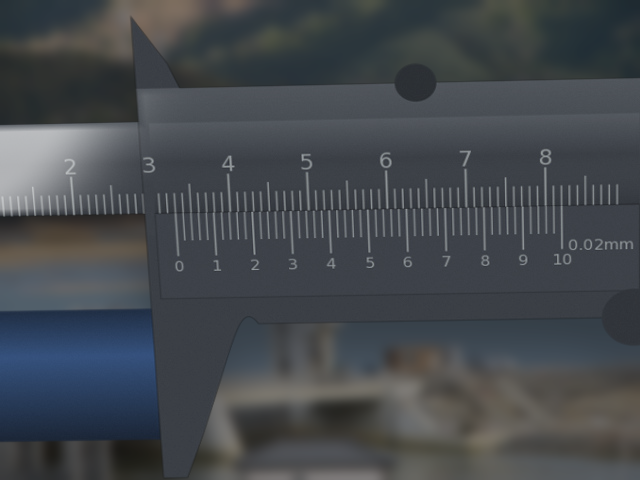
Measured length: 33.0 mm
